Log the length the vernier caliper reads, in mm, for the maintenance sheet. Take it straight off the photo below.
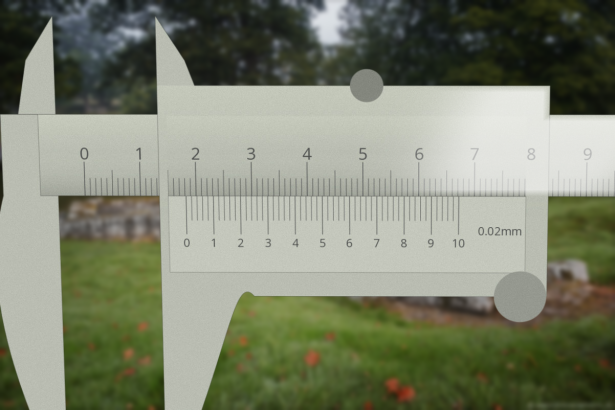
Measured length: 18.2 mm
